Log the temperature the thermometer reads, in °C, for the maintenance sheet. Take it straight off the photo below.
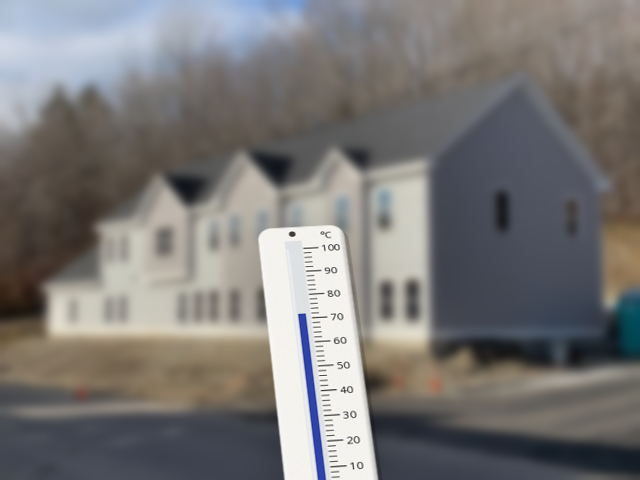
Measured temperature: 72 °C
